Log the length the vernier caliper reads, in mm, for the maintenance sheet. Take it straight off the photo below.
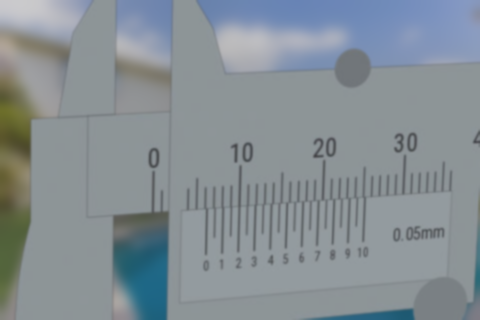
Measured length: 6.2 mm
